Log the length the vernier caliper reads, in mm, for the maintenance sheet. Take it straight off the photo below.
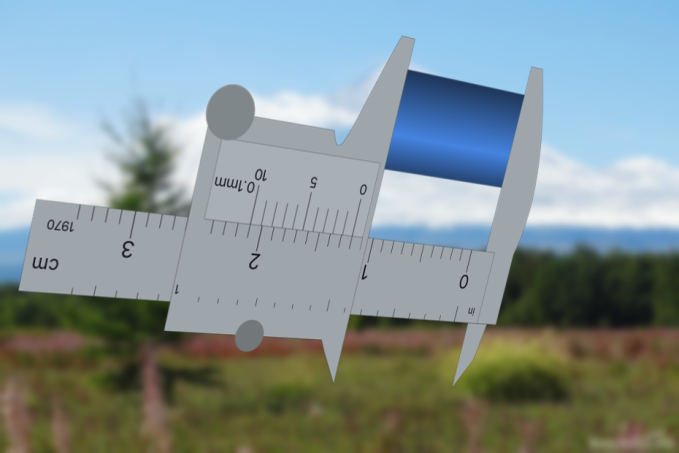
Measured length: 12.0 mm
